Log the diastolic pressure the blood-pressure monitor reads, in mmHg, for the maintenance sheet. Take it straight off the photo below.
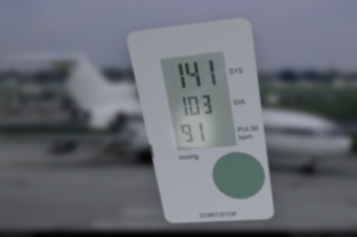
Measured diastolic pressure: 103 mmHg
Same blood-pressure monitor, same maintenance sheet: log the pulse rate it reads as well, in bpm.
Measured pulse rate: 91 bpm
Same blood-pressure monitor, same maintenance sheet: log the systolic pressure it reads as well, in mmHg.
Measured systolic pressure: 141 mmHg
